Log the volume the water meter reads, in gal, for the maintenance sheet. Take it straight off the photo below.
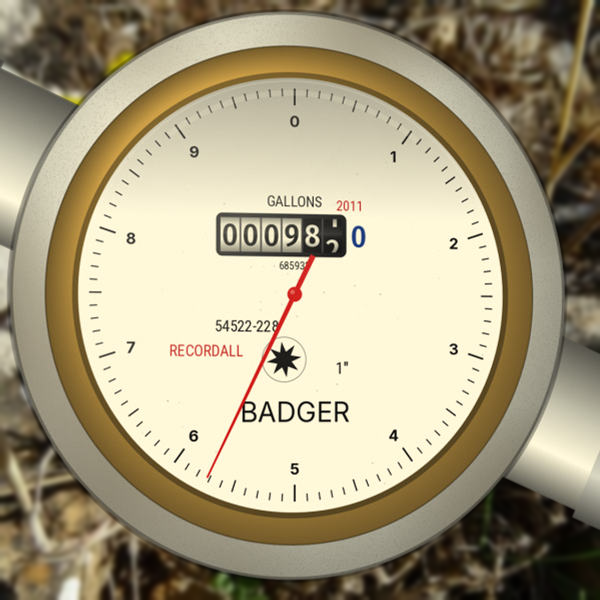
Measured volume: 9815.7 gal
